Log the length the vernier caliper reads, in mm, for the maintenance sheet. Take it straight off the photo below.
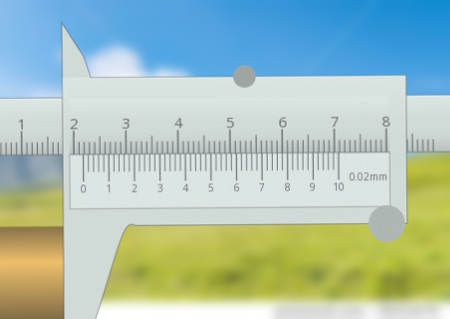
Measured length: 21.8 mm
